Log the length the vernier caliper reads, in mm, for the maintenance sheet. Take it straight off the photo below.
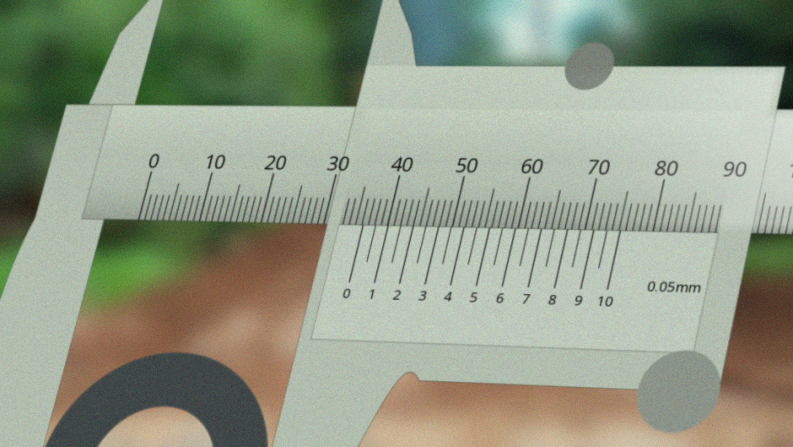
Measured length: 36.2 mm
